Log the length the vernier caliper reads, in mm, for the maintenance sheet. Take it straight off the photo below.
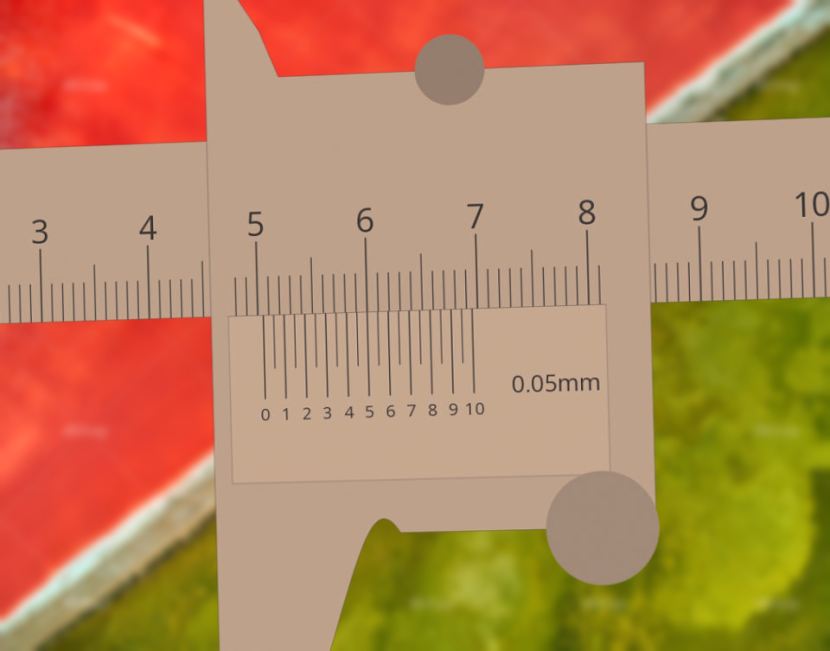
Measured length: 50.5 mm
